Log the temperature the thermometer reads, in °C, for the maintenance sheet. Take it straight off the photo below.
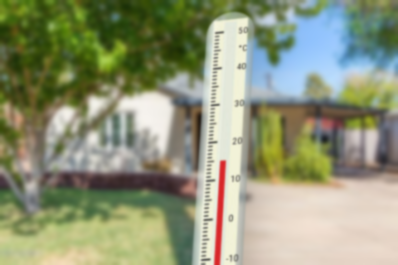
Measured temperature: 15 °C
